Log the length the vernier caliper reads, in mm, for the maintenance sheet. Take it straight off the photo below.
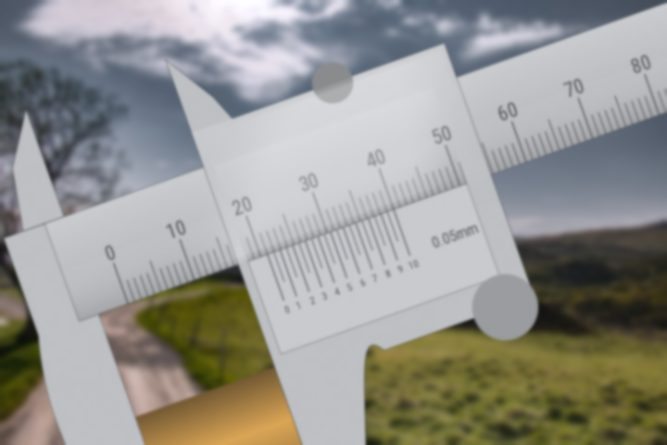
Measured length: 21.0 mm
